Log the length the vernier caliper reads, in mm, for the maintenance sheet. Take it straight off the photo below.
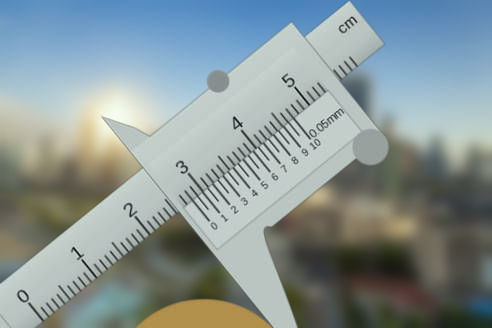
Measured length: 28.0 mm
